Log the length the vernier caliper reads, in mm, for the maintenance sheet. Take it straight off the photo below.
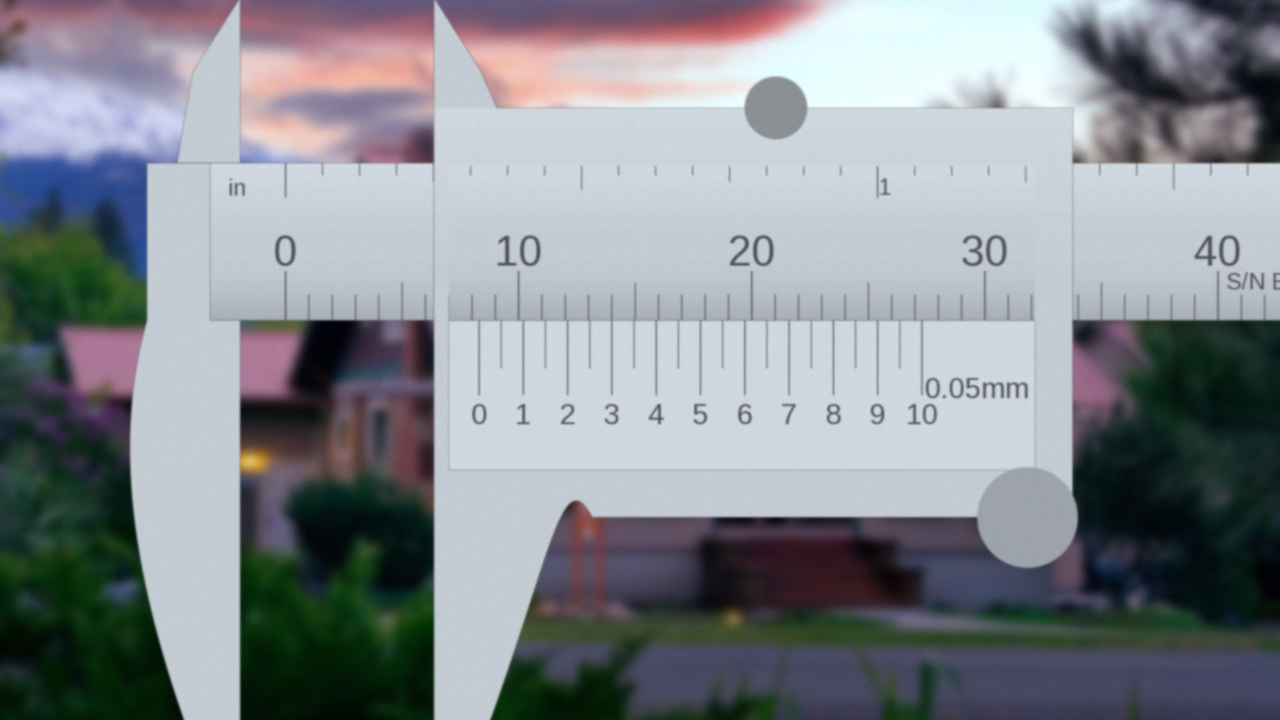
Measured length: 8.3 mm
